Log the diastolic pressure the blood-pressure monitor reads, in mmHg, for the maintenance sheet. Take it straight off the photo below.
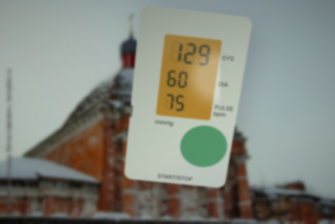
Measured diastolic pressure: 60 mmHg
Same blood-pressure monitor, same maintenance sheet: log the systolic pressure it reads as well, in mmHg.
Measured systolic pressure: 129 mmHg
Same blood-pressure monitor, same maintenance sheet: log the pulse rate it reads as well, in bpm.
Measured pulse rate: 75 bpm
